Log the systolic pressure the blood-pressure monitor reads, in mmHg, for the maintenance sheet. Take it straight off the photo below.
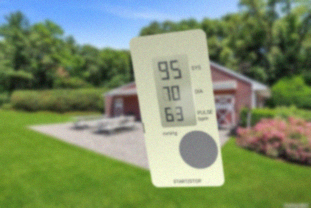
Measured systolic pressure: 95 mmHg
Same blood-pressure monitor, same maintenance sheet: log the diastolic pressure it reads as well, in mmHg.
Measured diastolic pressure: 70 mmHg
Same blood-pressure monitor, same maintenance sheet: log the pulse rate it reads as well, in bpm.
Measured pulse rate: 63 bpm
